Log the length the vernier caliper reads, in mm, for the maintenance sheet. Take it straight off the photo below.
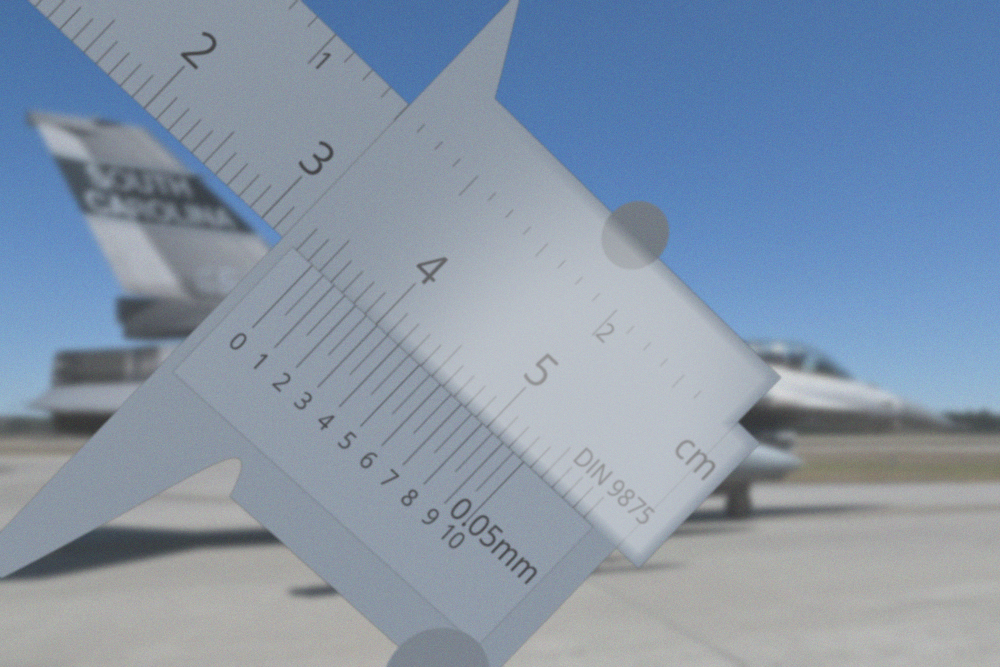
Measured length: 34.4 mm
